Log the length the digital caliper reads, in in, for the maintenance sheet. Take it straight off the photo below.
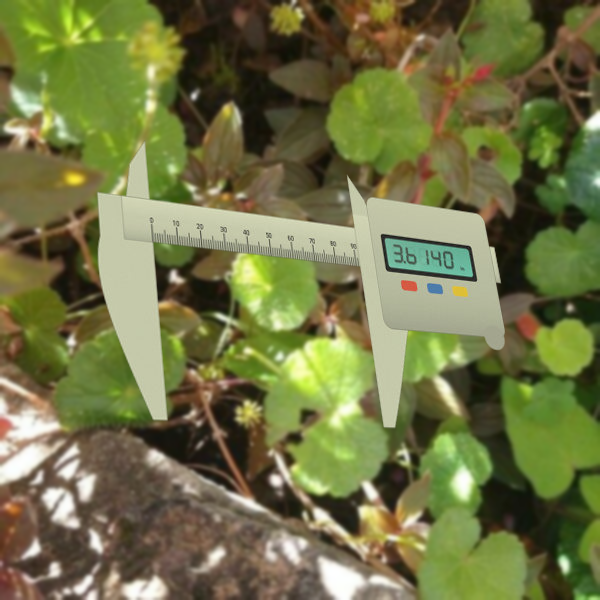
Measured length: 3.6140 in
